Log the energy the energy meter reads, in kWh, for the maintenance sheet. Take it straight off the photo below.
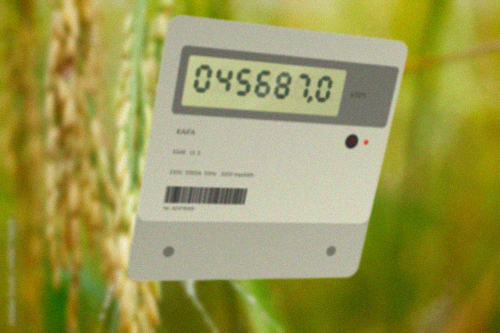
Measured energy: 45687.0 kWh
